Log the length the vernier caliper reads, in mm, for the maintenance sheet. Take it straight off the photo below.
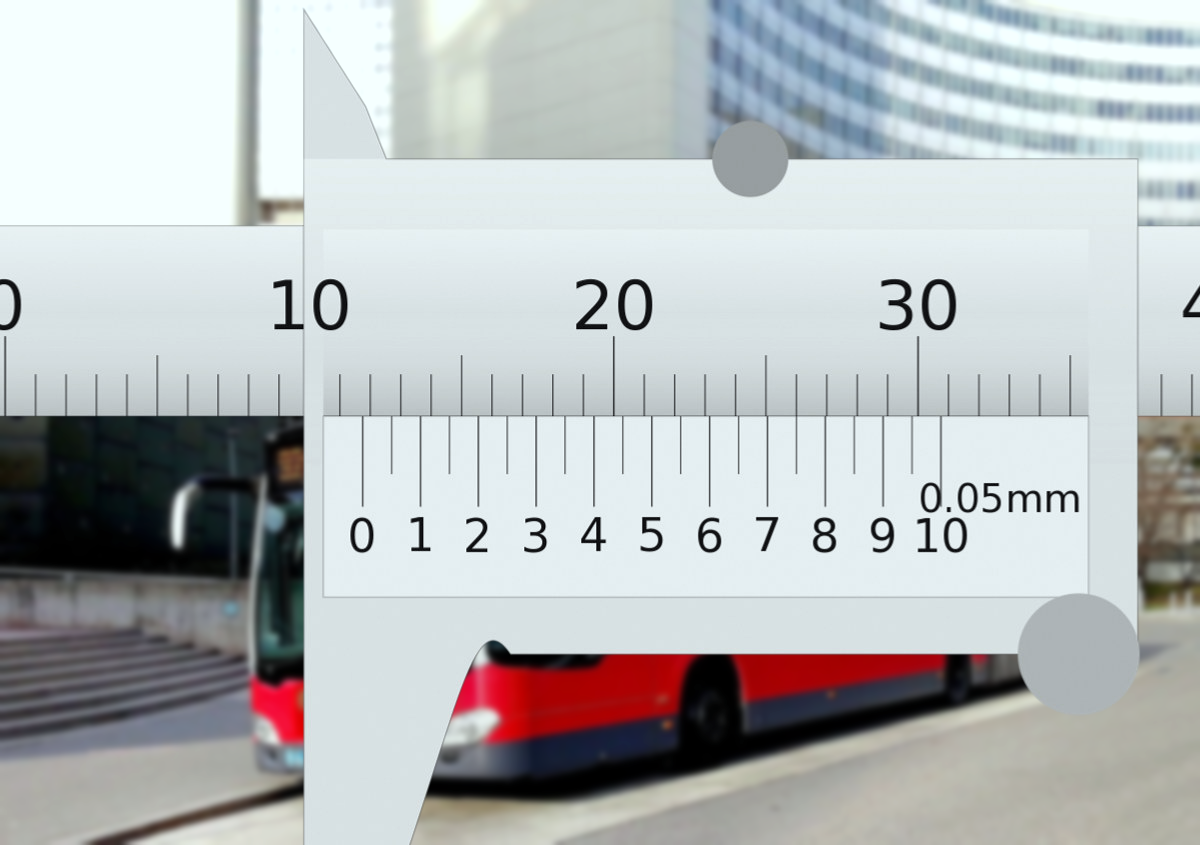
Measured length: 11.75 mm
